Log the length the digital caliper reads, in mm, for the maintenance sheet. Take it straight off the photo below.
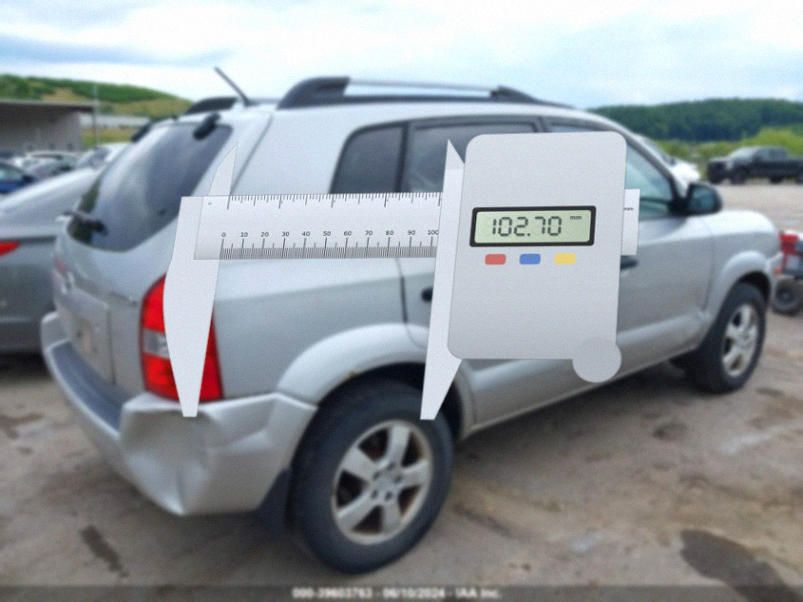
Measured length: 102.70 mm
